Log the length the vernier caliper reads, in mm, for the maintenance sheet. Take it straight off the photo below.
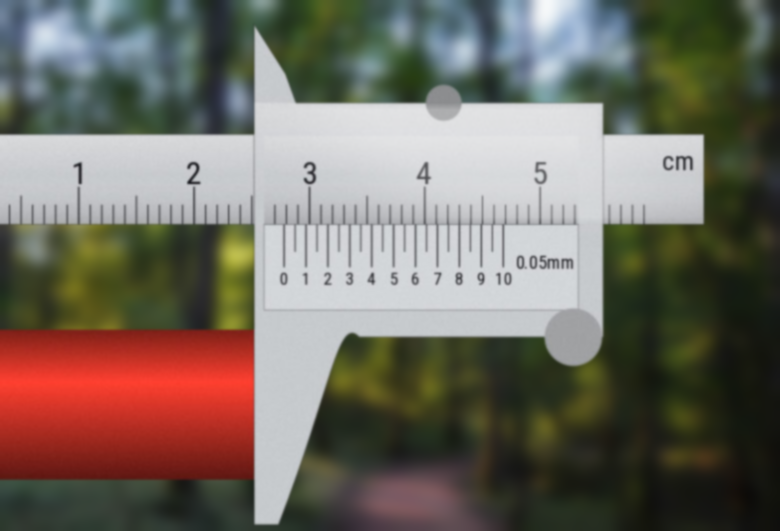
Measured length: 27.8 mm
